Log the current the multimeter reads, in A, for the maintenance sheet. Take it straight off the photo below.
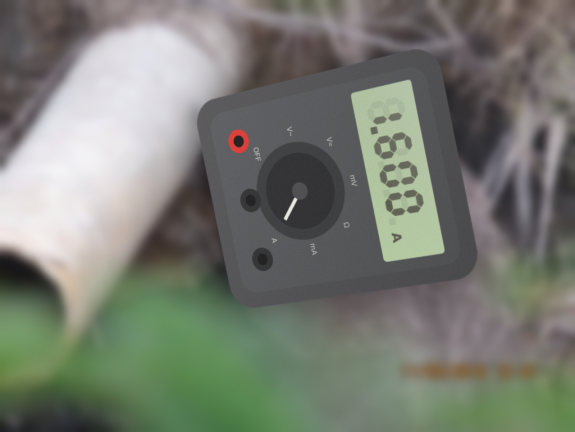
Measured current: 1.600 A
